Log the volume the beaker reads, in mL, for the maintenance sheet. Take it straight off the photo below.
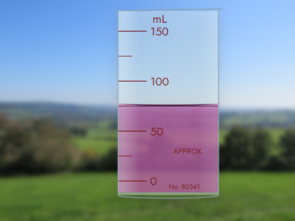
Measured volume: 75 mL
